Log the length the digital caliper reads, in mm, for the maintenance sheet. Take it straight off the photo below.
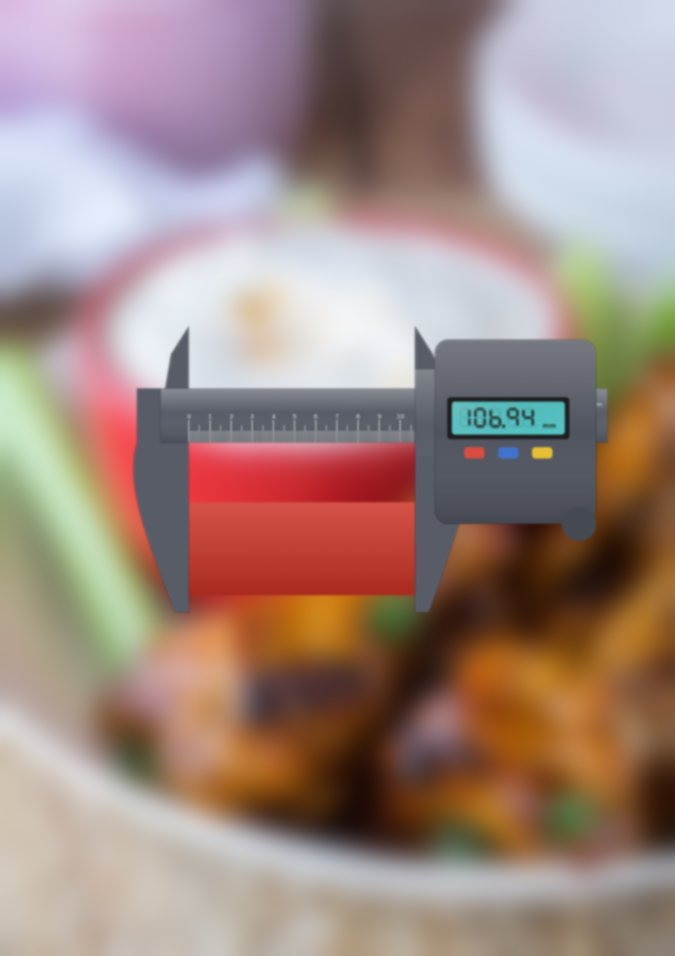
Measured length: 106.94 mm
